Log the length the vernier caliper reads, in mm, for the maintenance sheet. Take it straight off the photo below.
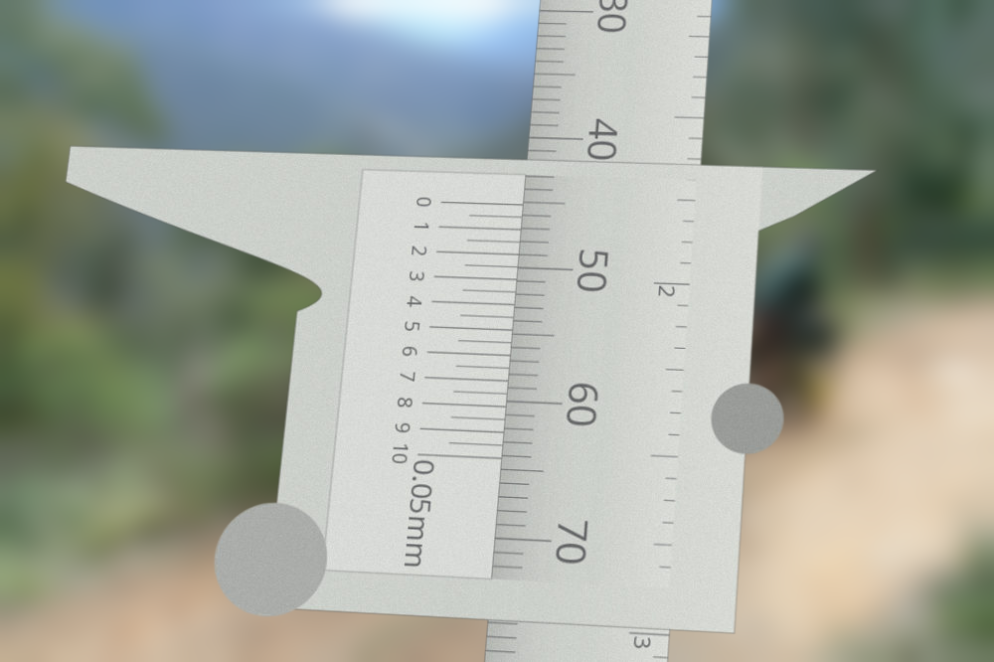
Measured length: 45.2 mm
